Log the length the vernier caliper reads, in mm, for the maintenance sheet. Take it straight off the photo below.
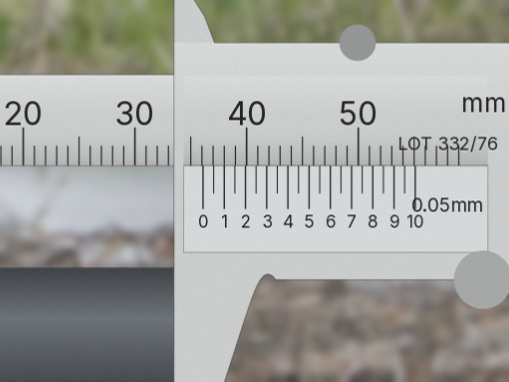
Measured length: 36.1 mm
